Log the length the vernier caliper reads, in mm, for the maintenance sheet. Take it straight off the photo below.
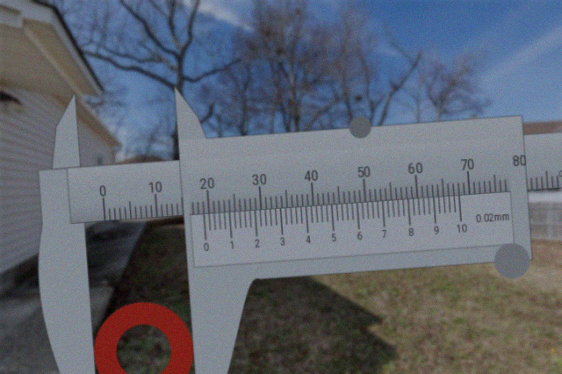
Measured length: 19.0 mm
